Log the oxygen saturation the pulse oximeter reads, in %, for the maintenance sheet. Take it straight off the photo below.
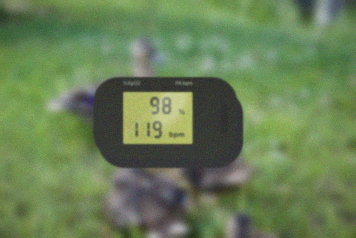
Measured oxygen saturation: 98 %
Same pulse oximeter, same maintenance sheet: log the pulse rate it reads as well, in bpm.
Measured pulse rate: 119 bpm
